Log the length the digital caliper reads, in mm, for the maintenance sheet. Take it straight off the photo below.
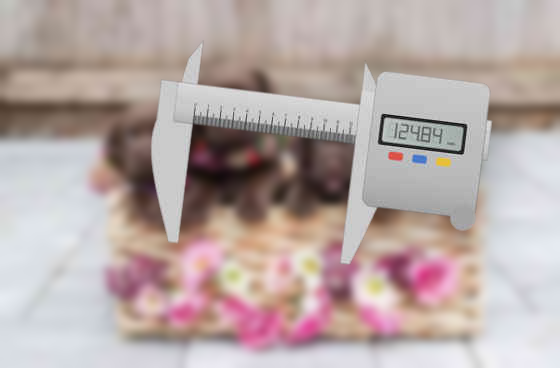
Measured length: 124.84 mm
